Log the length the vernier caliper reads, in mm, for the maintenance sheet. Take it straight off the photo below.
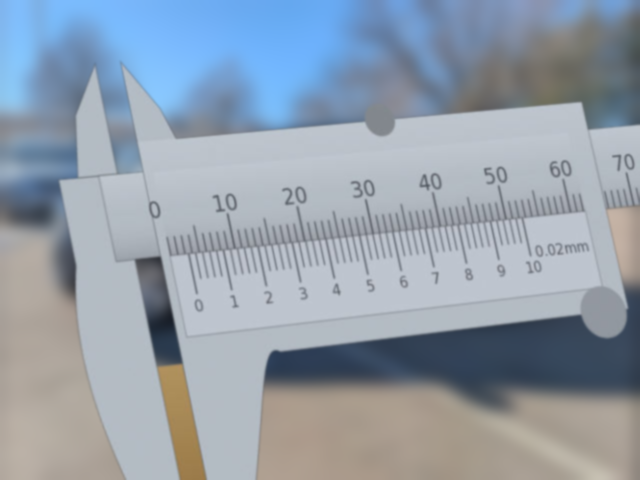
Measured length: 3.5 mm
